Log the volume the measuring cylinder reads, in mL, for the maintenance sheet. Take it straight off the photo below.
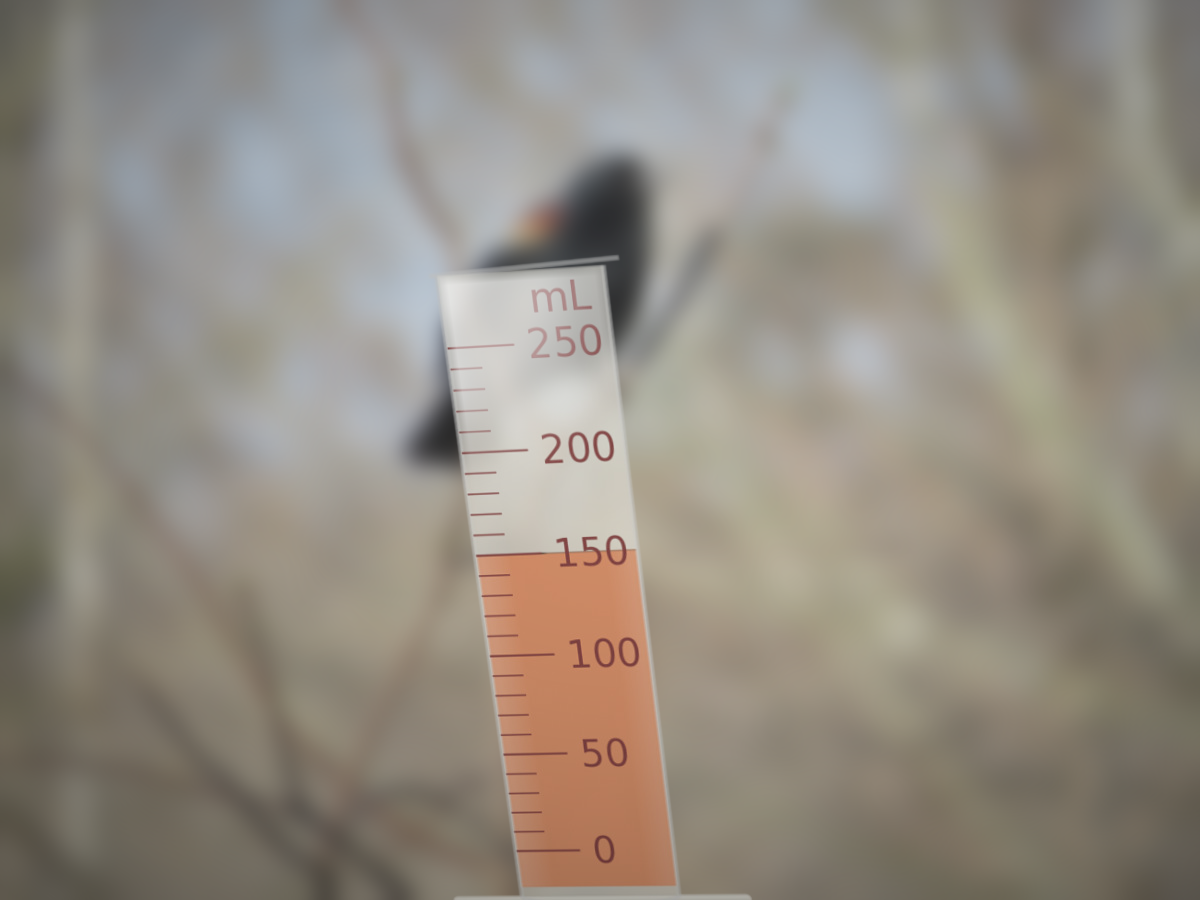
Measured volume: 150 mL
